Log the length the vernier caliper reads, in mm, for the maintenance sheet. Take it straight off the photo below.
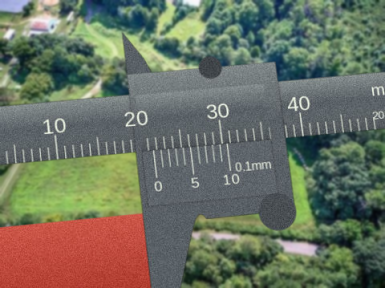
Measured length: 21.6 mm
